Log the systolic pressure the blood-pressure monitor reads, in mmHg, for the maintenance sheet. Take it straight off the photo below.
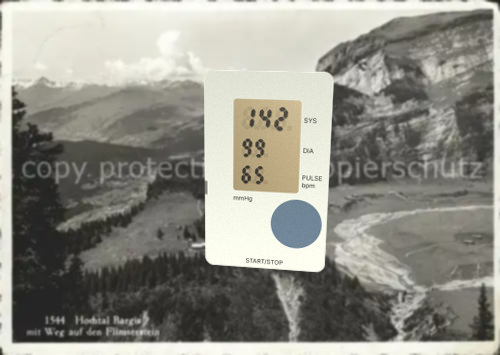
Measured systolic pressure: 142 mmHg
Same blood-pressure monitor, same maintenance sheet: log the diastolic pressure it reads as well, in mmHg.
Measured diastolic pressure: 99 mmHg
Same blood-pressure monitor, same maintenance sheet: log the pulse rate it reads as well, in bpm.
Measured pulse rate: 65 bpm
